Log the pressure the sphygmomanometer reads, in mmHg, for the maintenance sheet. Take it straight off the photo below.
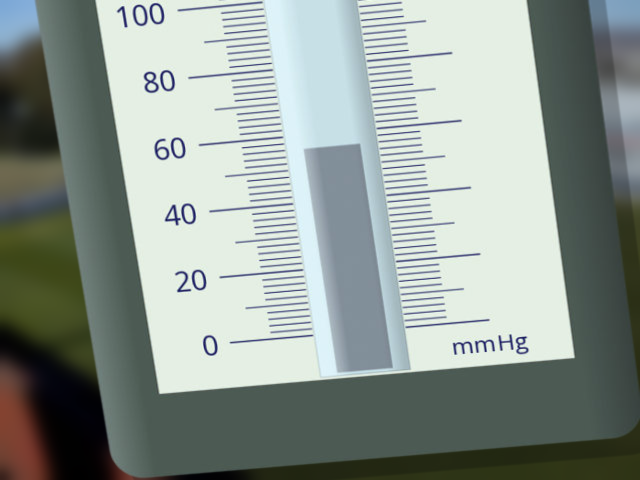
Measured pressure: 56 mmHg
